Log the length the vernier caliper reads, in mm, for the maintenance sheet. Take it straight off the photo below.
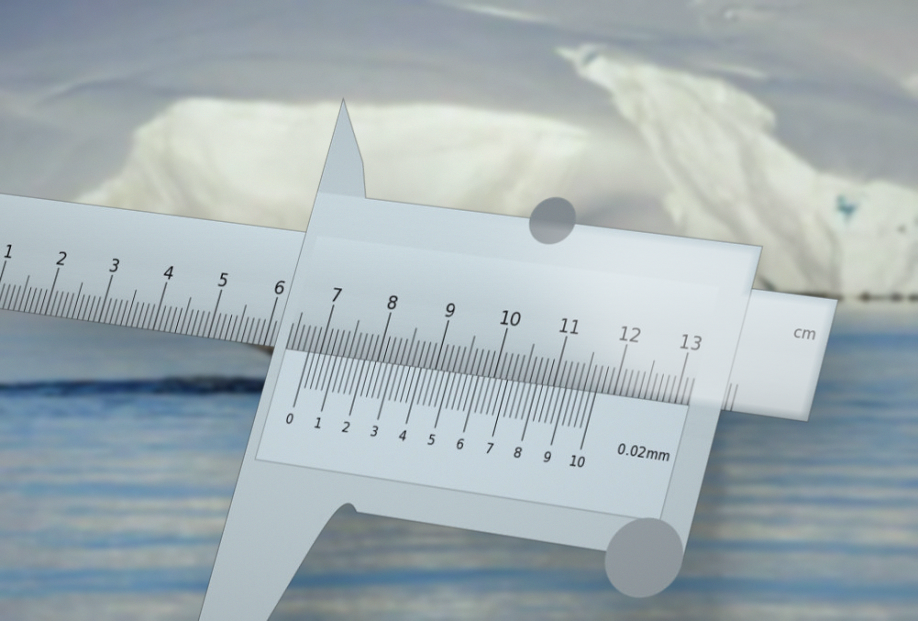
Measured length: 68.0 mm
